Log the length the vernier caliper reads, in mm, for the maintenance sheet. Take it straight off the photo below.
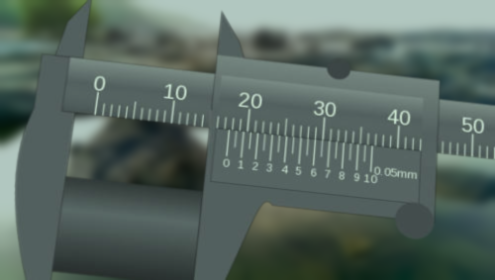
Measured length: 17.6 mm
